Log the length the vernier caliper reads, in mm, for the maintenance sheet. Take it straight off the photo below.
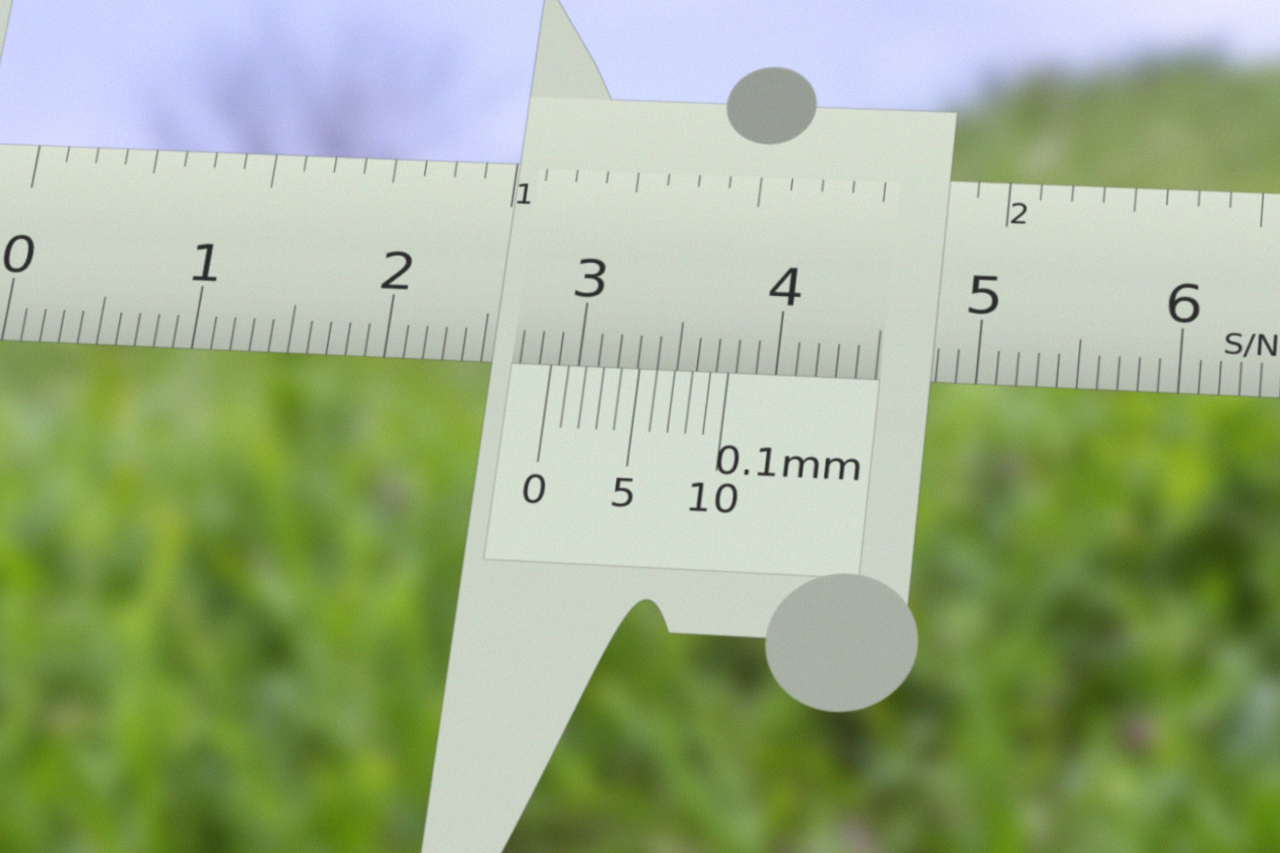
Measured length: 28.6 mm
